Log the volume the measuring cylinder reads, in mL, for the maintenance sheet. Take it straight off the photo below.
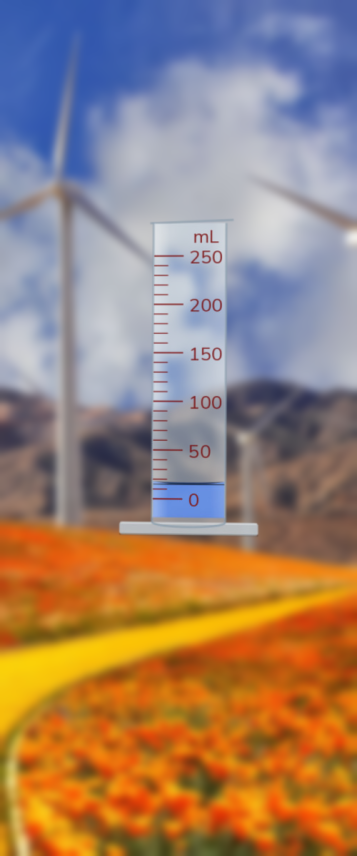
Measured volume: 15 mL
